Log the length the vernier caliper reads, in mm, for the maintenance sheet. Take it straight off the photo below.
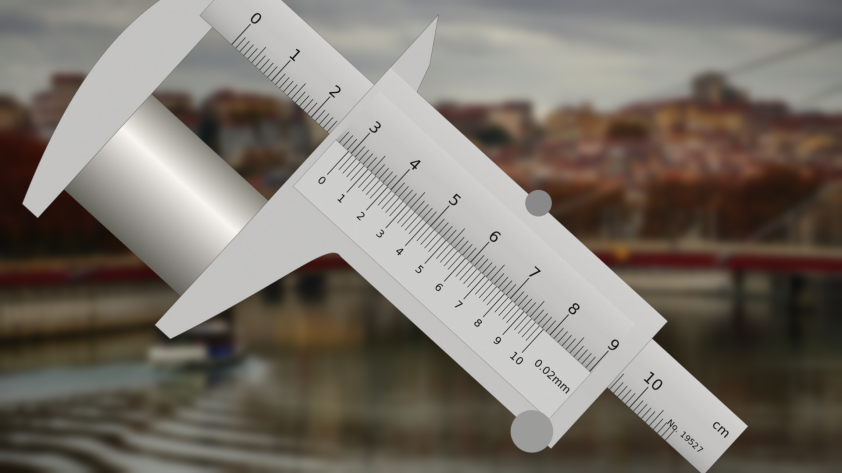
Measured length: 29.4 mm
